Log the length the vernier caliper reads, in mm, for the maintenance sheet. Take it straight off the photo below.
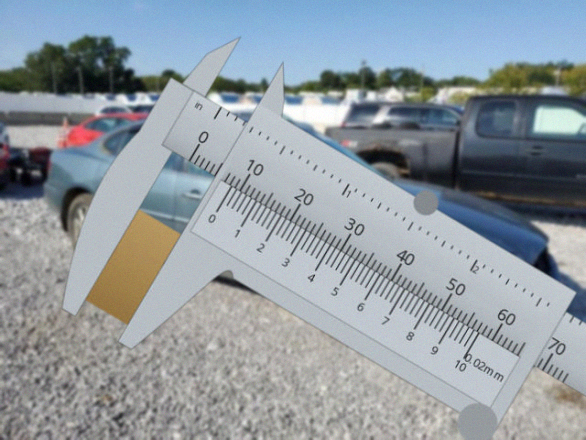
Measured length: 8.4 mm
